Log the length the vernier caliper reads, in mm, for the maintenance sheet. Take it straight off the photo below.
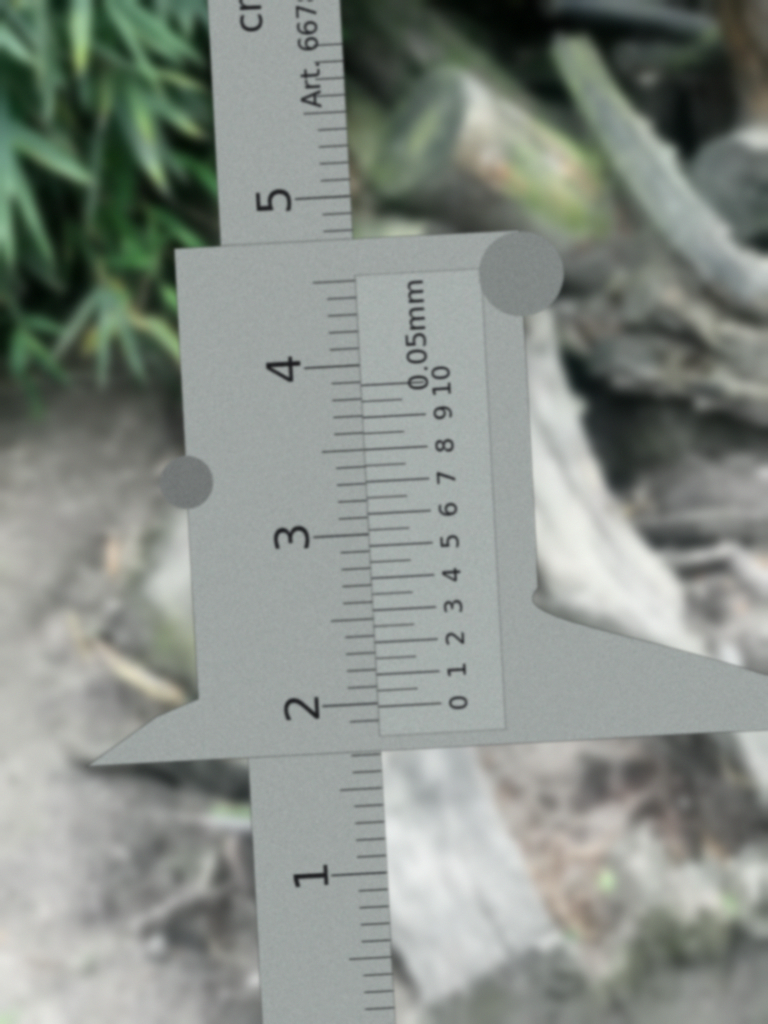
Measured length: 19.8 mm
